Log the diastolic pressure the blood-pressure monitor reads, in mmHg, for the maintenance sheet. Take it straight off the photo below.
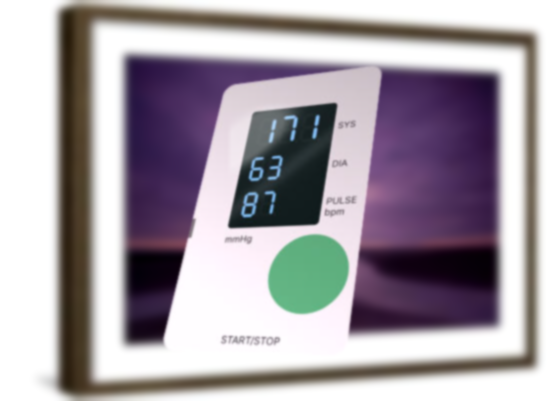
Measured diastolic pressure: 63 mmHg
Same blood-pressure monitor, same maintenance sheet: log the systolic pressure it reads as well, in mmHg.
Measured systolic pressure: 171 mmHg
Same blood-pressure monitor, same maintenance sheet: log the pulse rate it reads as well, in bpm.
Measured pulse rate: 87 bpm
